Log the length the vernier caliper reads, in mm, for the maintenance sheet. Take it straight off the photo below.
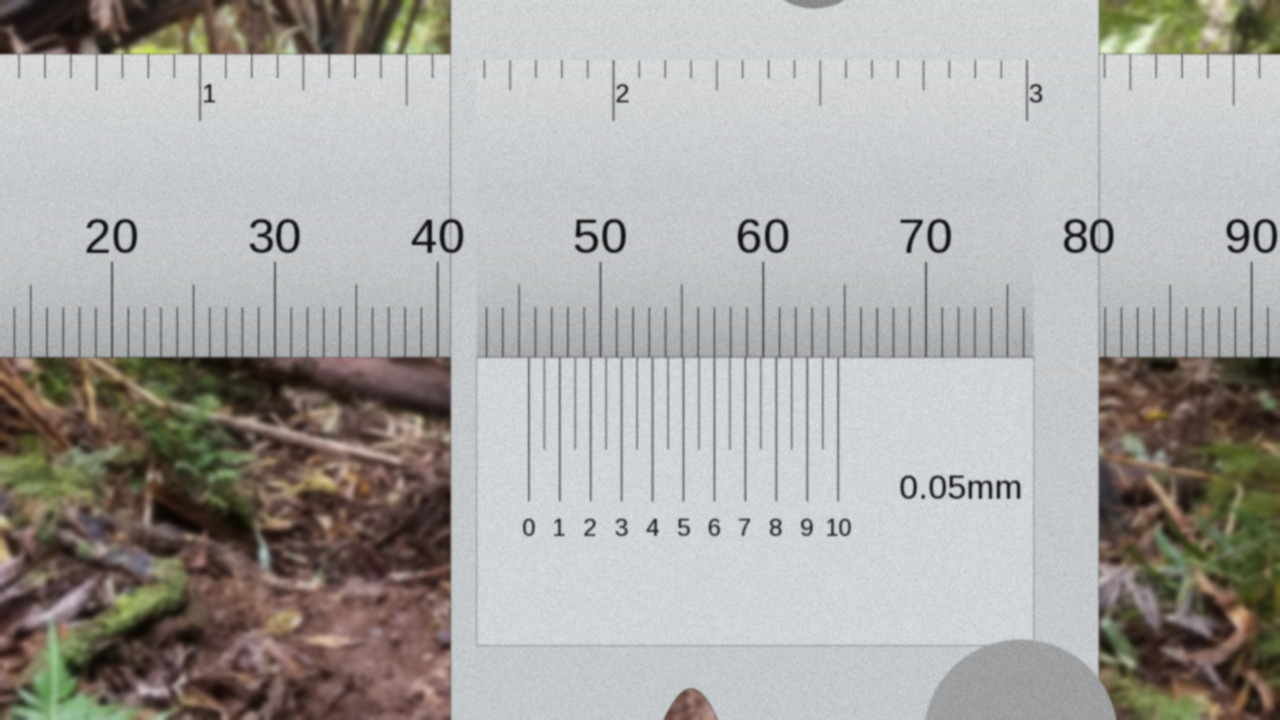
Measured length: 45.6 mm
